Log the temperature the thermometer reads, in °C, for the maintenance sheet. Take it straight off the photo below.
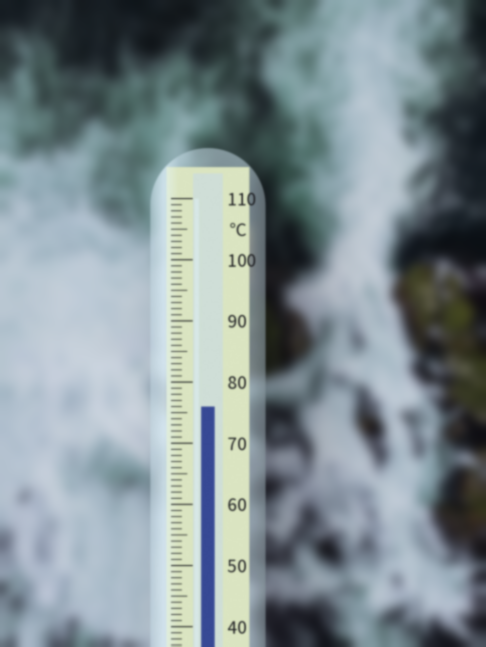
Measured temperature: 76 °C
